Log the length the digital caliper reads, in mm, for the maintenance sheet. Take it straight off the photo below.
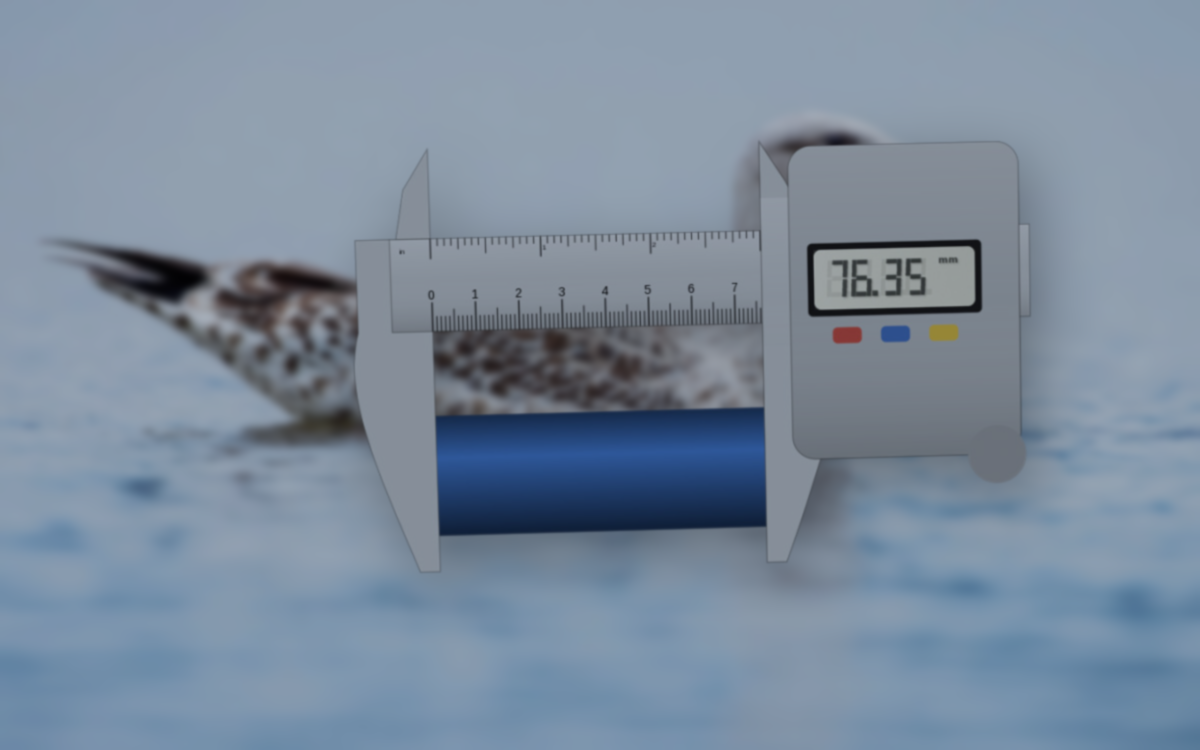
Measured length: 76.35 mm
